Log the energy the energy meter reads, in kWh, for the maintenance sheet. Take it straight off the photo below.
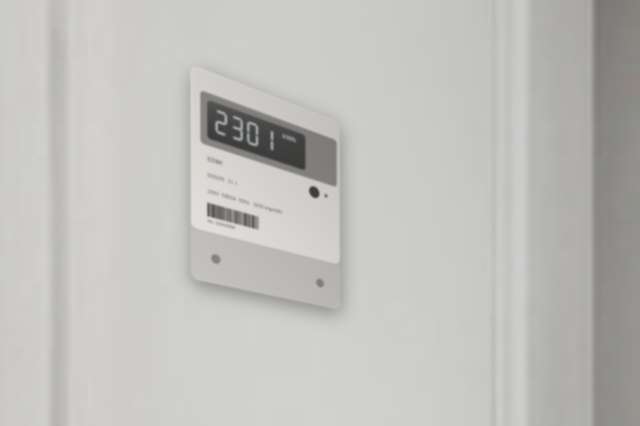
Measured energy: 2301 kWh
